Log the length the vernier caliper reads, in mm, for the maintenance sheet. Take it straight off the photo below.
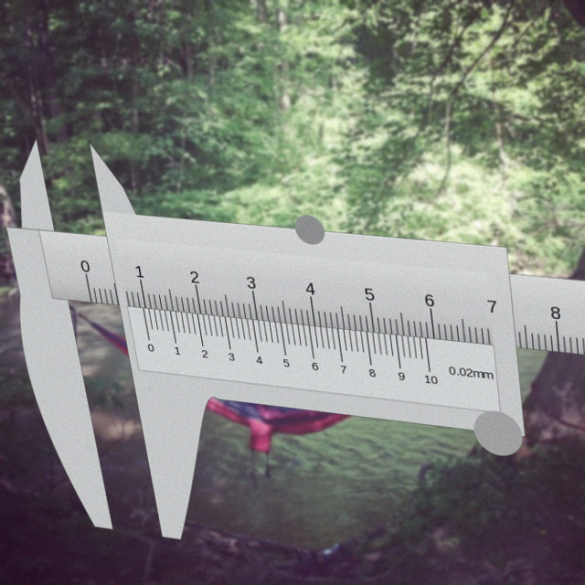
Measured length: 9.6 mm
